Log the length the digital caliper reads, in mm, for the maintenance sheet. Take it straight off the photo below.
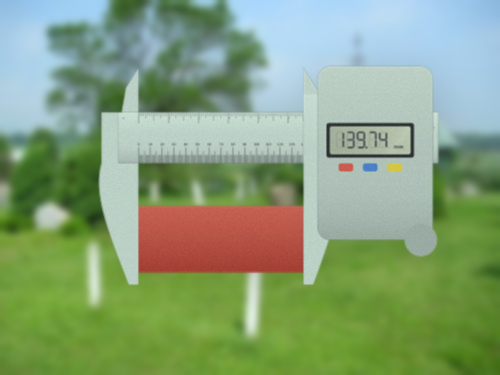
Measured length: 139.74 mm
